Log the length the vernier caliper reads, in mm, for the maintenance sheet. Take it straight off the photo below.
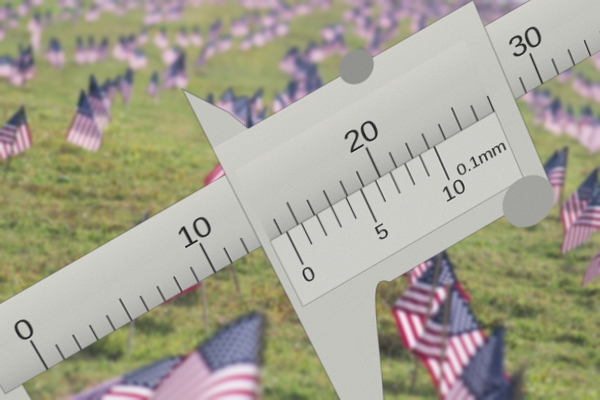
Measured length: 14.3 mm
